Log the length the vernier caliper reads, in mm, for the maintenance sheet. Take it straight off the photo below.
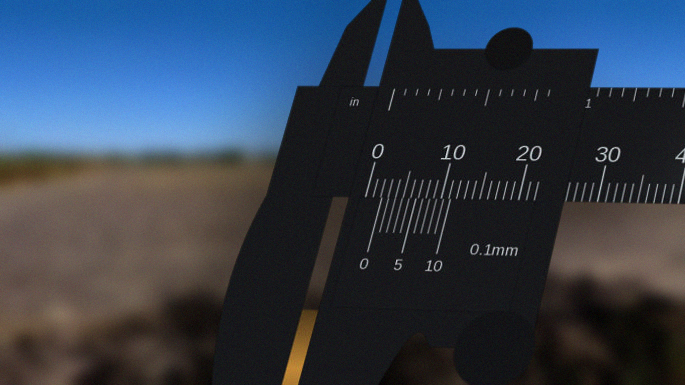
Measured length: 2.2 mm
